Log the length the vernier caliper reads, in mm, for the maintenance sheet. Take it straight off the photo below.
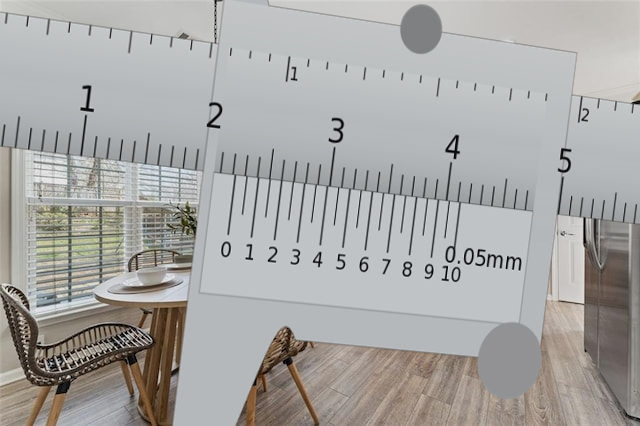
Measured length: 22.2 mm
